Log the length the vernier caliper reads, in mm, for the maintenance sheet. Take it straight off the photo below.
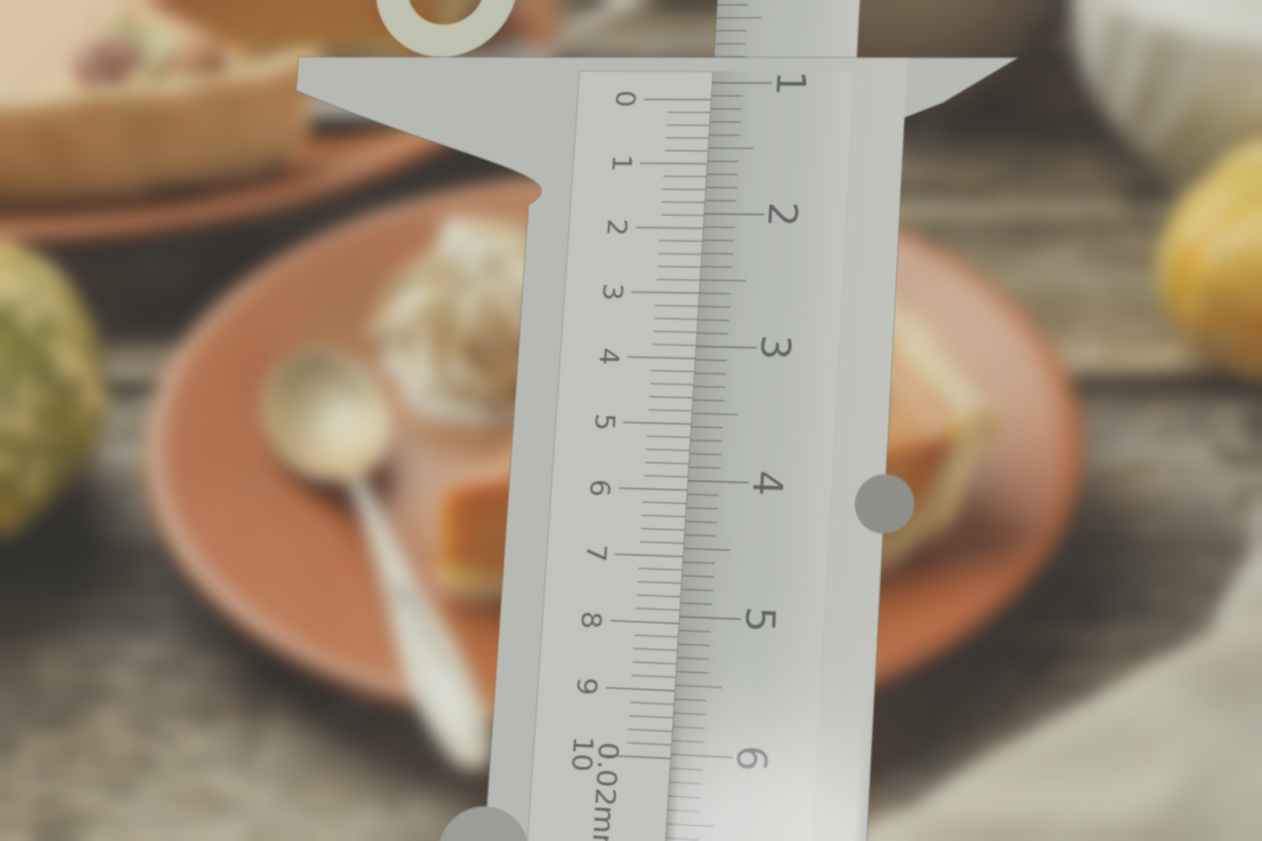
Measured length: 11.3 mm
